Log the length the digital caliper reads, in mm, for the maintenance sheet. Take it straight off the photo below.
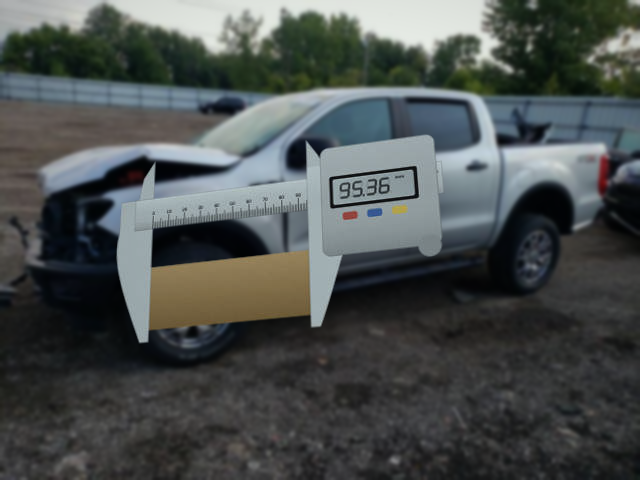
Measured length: 95.36 mm
